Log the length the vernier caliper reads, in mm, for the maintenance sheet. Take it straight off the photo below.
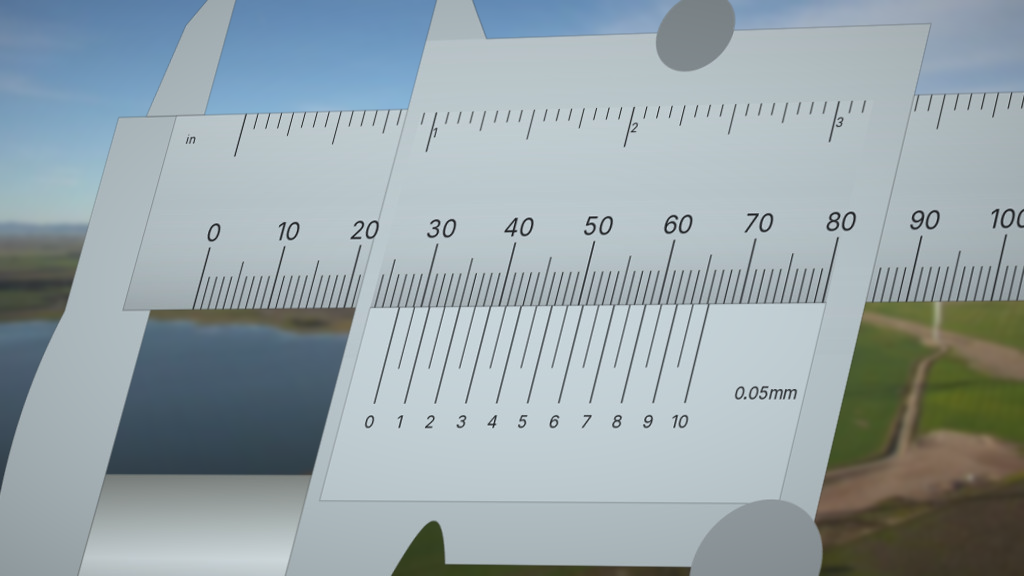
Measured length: 27.2 mm
